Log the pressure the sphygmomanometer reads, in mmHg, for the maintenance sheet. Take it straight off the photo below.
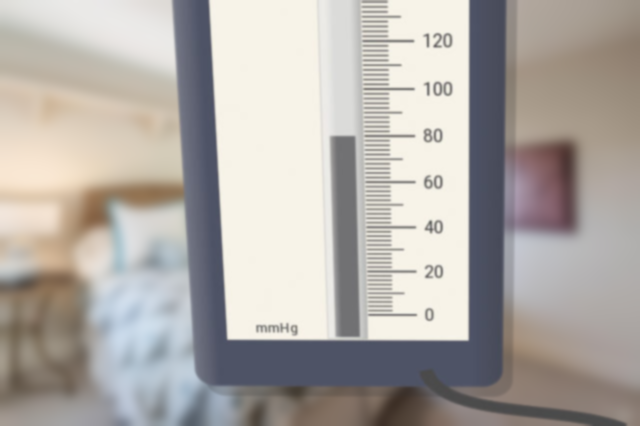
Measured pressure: 80 mmHg
